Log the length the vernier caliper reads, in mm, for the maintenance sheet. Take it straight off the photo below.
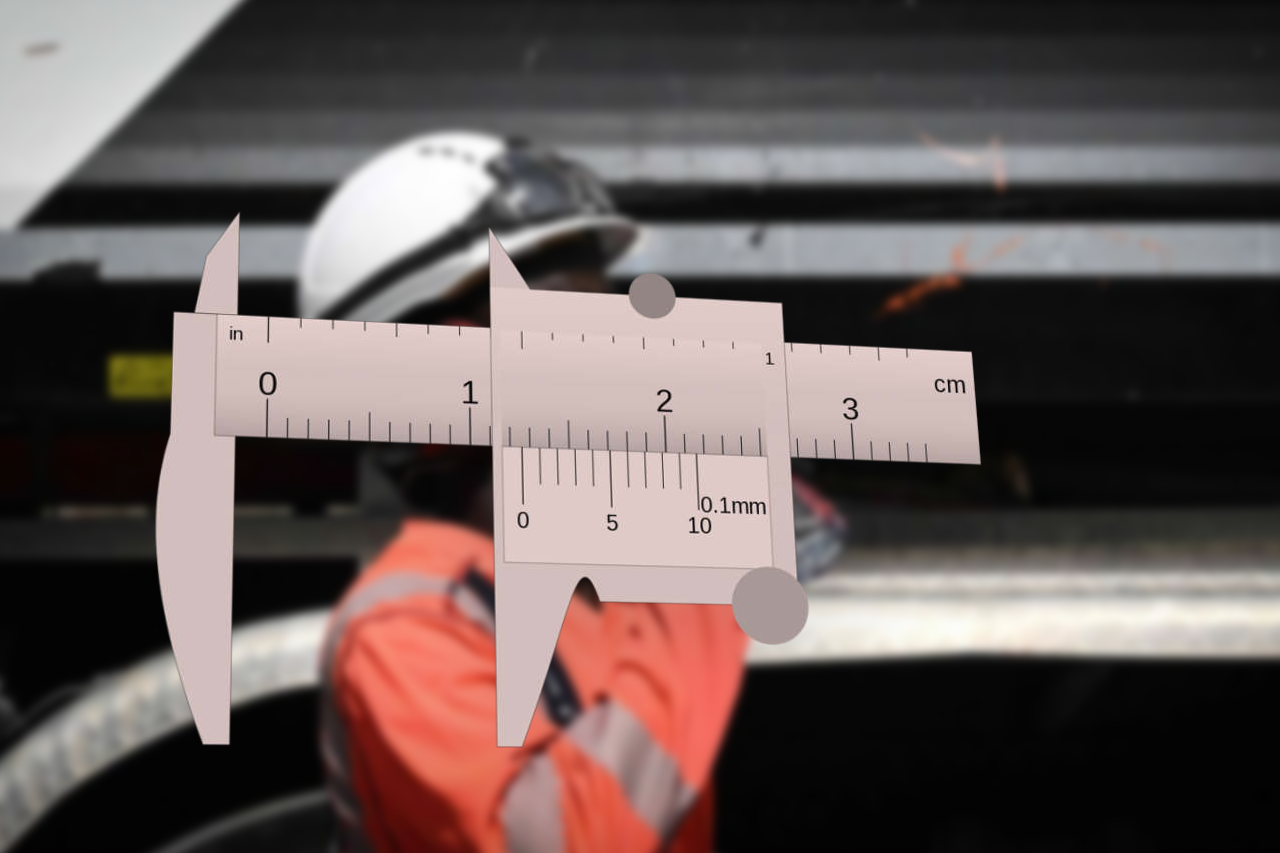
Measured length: 12.6 mm
